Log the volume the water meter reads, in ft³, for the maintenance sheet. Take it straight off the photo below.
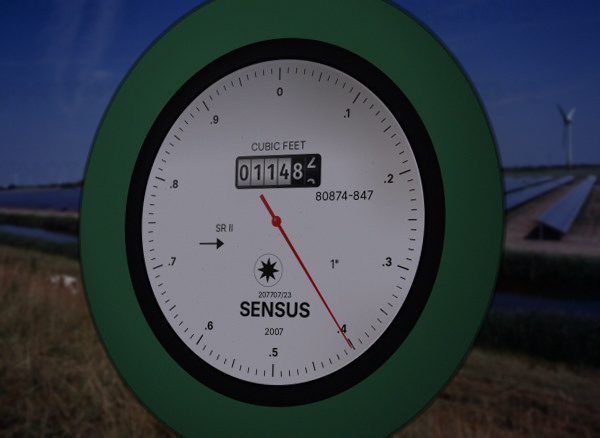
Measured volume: 11482.40 ft³
